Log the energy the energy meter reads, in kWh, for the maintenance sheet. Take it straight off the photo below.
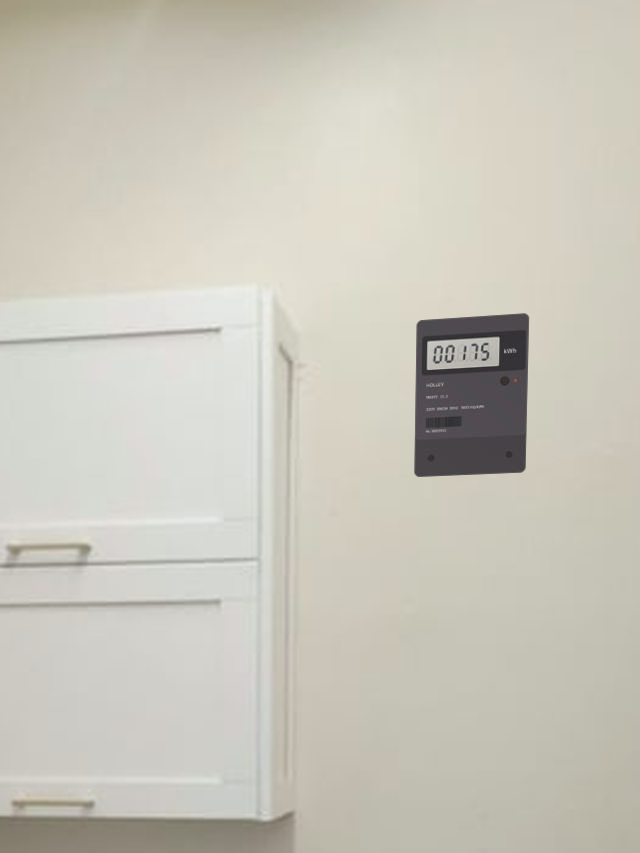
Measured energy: 175 kWh
